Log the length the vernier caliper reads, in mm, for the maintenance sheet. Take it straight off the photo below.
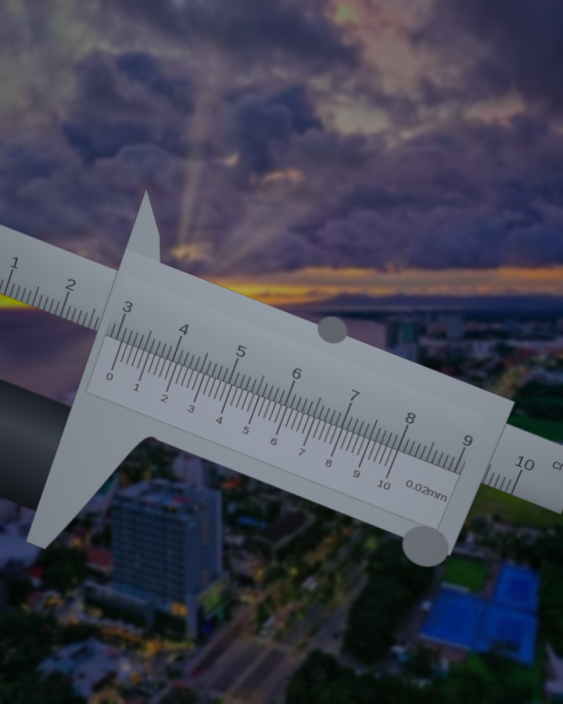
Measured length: 31.0 mm
